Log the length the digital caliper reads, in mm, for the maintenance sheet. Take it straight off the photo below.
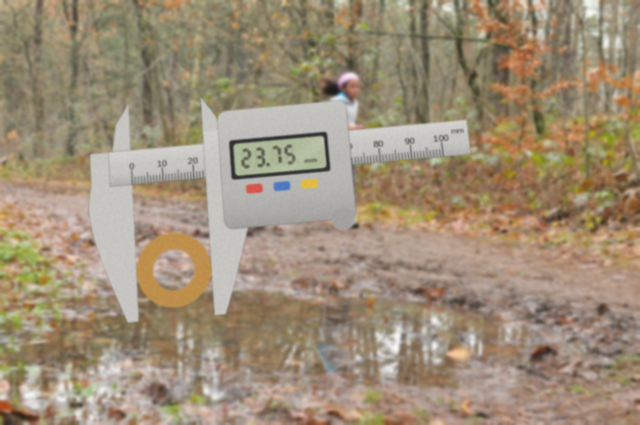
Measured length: 23.75 mm
